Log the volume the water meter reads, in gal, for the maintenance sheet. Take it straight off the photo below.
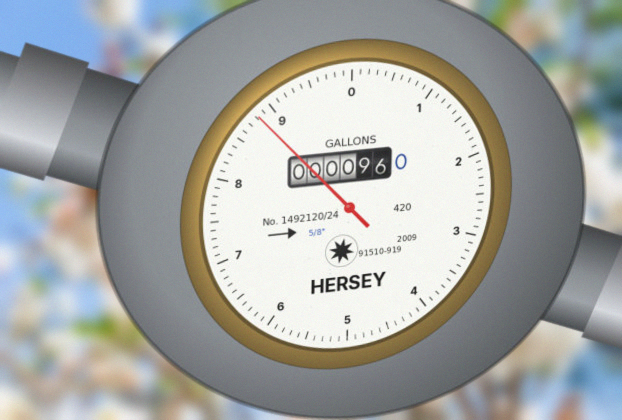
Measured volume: 958.8 gal
